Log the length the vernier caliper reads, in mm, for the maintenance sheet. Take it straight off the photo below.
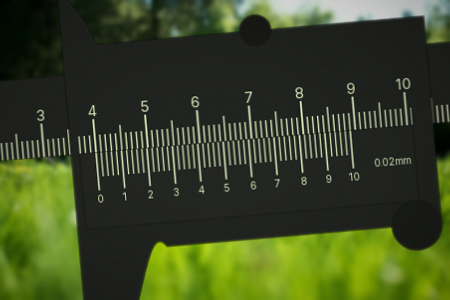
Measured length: 40.0 mm
